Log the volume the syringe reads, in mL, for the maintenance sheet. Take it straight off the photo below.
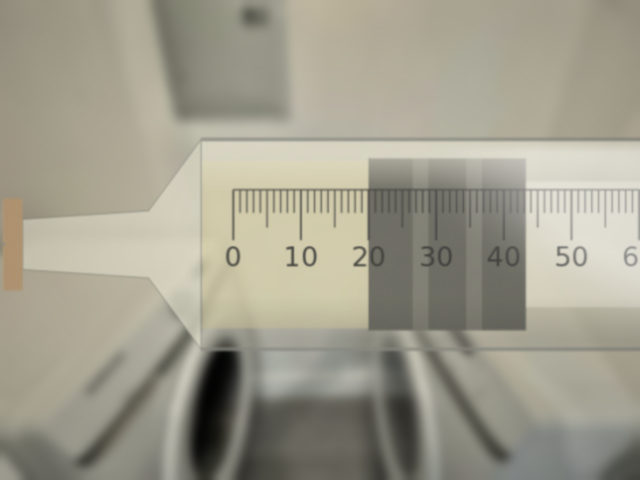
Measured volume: 20 mL
